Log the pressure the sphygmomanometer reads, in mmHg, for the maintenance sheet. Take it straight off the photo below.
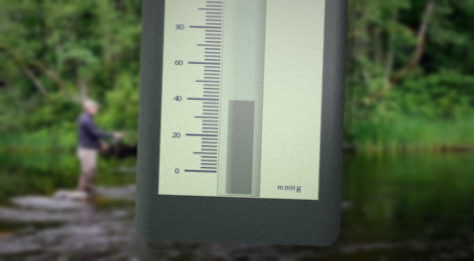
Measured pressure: 40 mmHg
